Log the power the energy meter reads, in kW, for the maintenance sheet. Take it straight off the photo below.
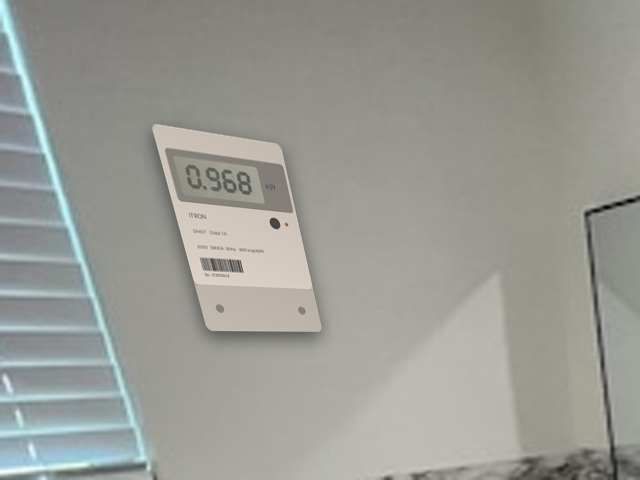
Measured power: 0.968 kW
